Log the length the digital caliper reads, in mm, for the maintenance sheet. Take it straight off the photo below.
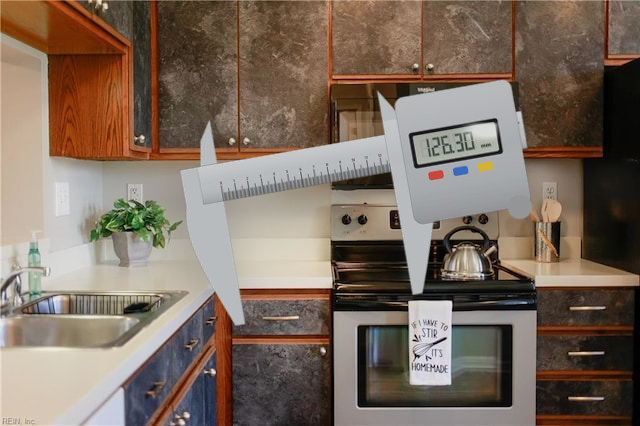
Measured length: 126.30 mm
